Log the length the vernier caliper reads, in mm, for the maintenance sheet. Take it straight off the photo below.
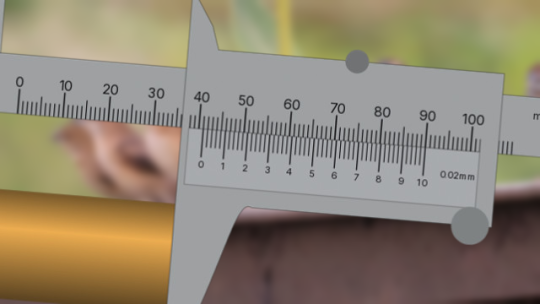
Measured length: 41.0 mm
